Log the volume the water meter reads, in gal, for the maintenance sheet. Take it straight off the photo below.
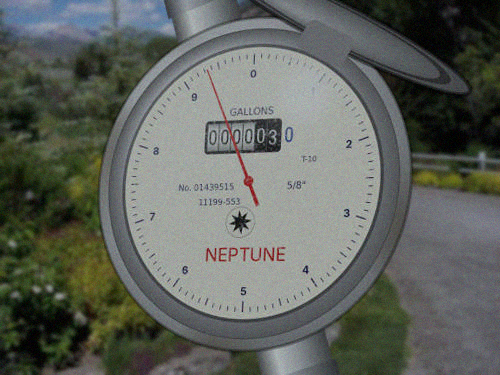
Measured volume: 29.3 gal
